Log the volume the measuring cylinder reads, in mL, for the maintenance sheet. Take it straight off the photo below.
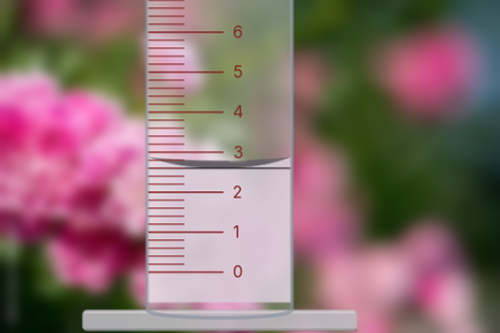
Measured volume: 2.6 mL
